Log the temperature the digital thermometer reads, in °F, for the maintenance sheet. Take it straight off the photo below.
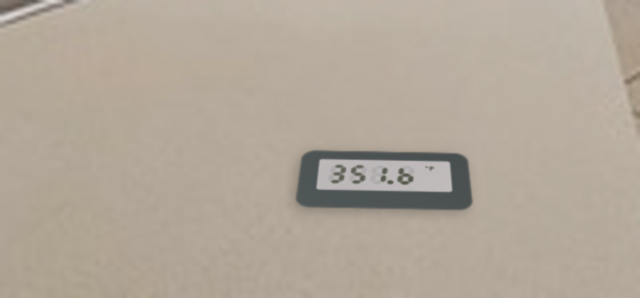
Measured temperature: 351.6 °F
